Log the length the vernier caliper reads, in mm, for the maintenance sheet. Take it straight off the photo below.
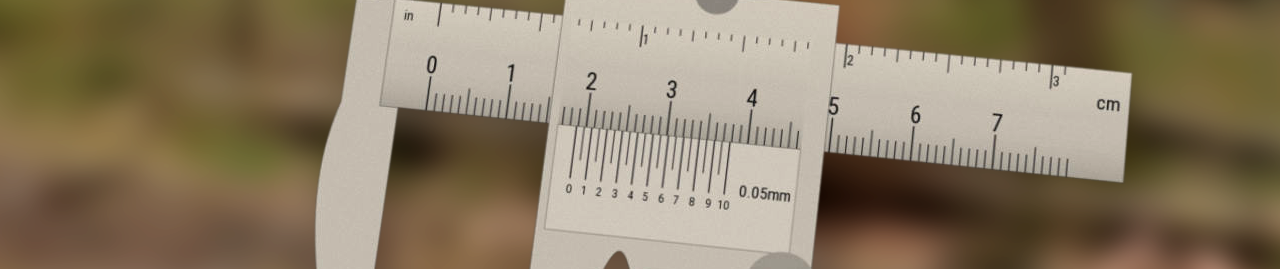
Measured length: 18.8 mm
